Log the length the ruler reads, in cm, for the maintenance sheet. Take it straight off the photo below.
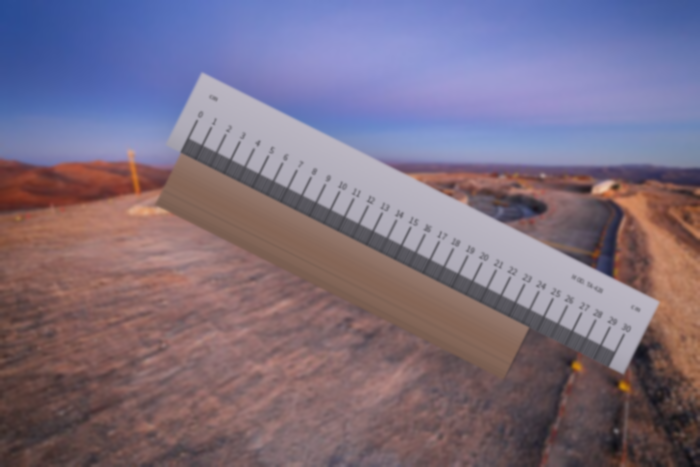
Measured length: 24.5 cm
